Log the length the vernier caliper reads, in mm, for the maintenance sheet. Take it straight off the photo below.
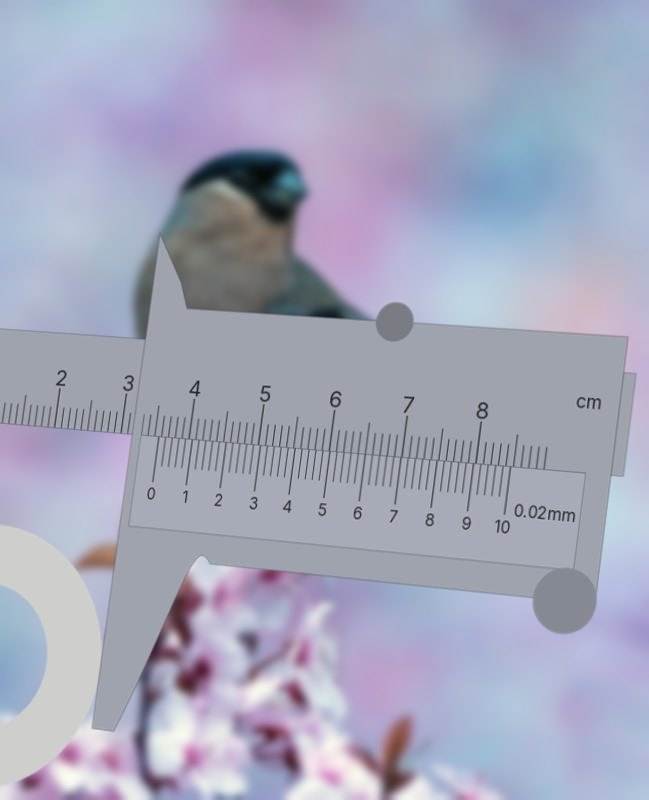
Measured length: 35.6 mm
